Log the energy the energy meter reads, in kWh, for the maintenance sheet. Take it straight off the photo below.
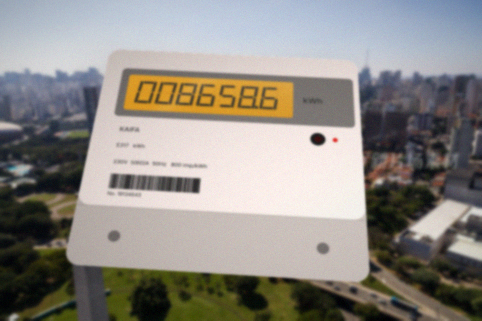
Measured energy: 8658.6 kWh
